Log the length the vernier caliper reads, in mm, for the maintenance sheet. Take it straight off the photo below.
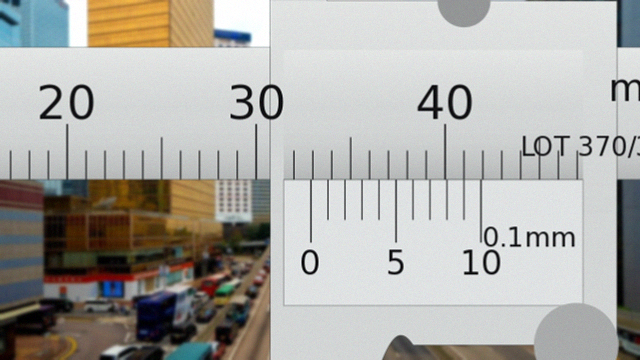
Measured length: 32.9 mm
